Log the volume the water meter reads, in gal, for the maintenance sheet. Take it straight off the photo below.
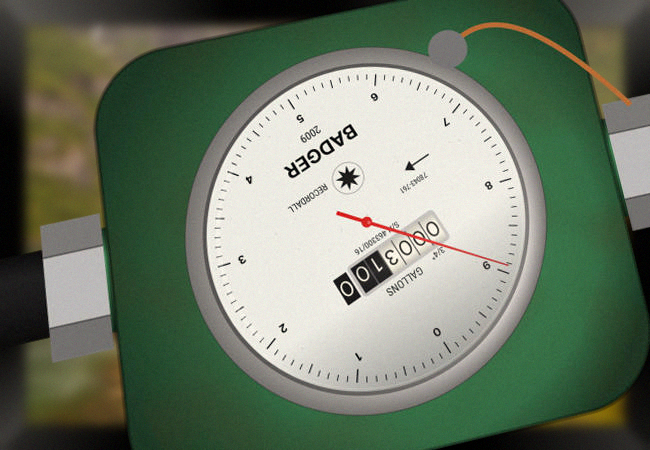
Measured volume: 3098.9 gal
